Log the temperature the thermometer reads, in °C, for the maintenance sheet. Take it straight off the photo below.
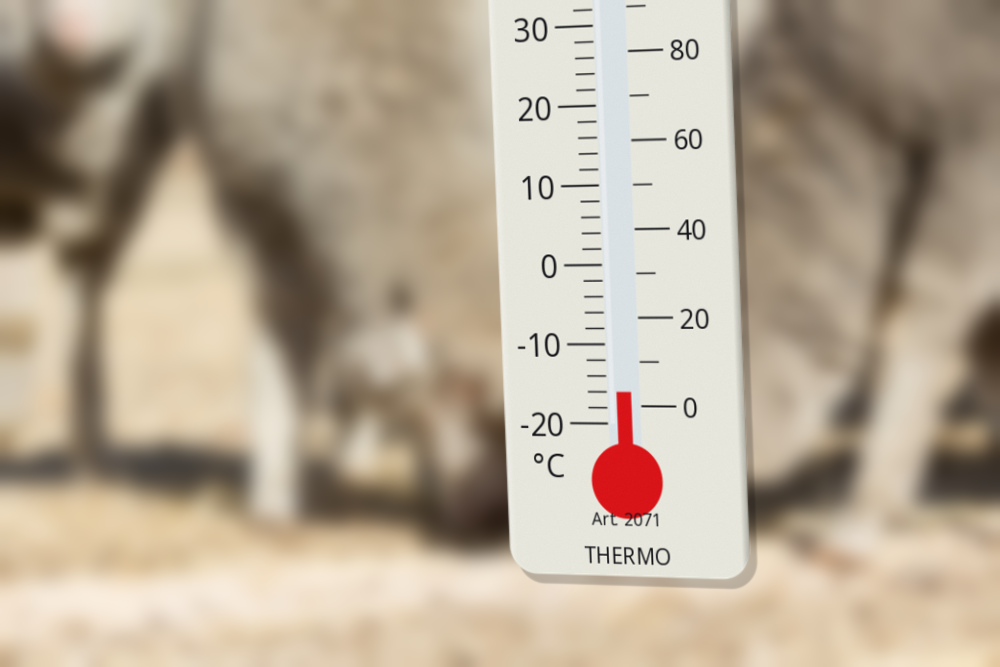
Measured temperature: -16 °C
